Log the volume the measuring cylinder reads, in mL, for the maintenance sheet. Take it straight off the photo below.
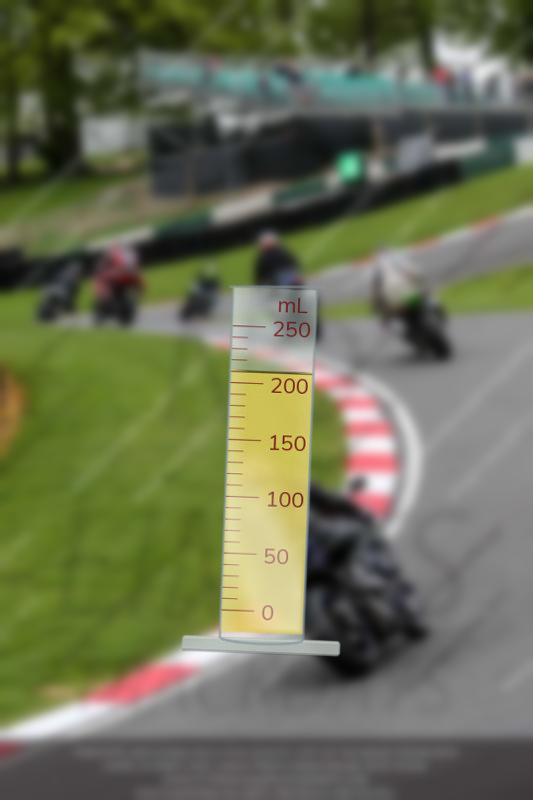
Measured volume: 210 mL
